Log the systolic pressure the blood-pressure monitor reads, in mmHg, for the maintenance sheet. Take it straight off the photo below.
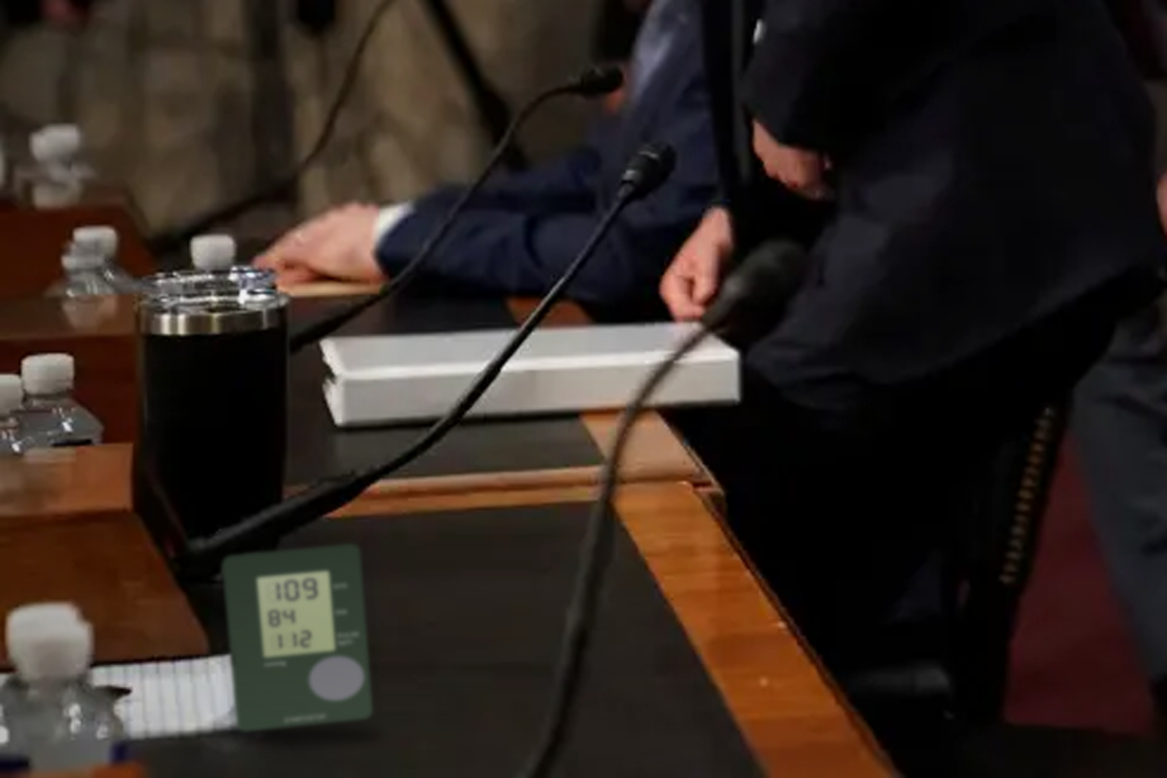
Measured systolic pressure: 109 mmHg
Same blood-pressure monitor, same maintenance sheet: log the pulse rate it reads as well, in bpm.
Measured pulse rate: 112 bpm
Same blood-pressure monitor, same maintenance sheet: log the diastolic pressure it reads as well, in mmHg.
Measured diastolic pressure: 84 mmHg
